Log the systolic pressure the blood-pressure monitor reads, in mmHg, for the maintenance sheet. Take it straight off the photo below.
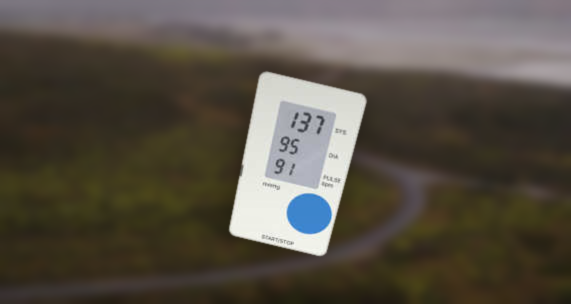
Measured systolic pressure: 137 mmHg
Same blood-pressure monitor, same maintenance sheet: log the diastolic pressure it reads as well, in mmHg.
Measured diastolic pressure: 95 mmHg
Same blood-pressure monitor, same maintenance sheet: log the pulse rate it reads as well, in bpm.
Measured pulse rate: 91 bpm
